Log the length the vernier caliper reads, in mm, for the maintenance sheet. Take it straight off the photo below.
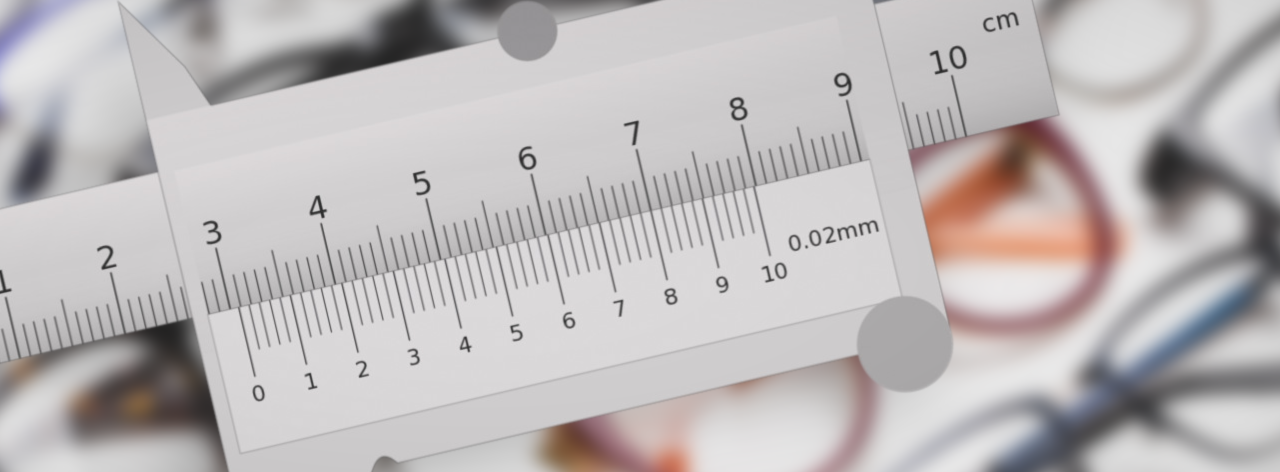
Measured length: 30.8 mm
